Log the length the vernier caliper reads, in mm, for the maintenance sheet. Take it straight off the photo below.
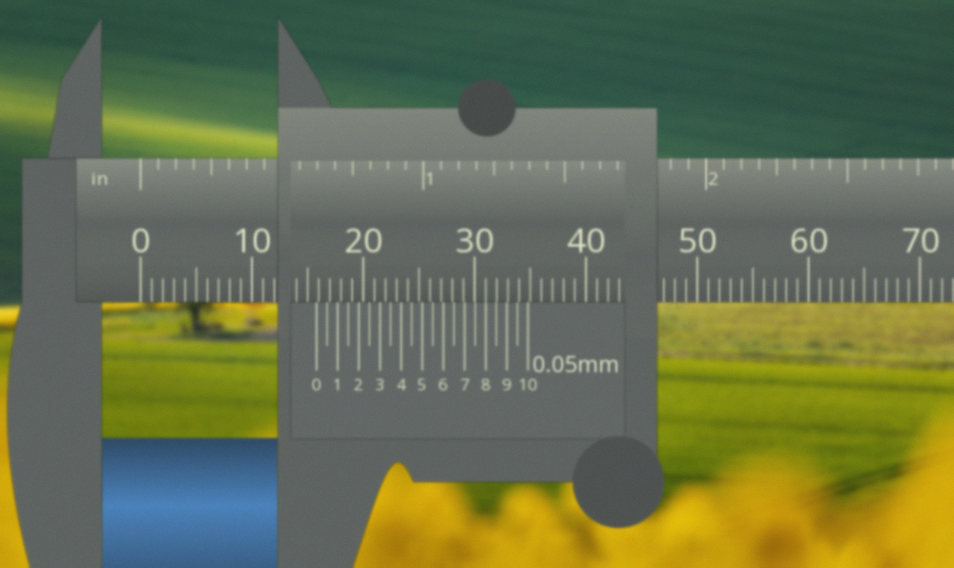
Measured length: 15.8 mm
